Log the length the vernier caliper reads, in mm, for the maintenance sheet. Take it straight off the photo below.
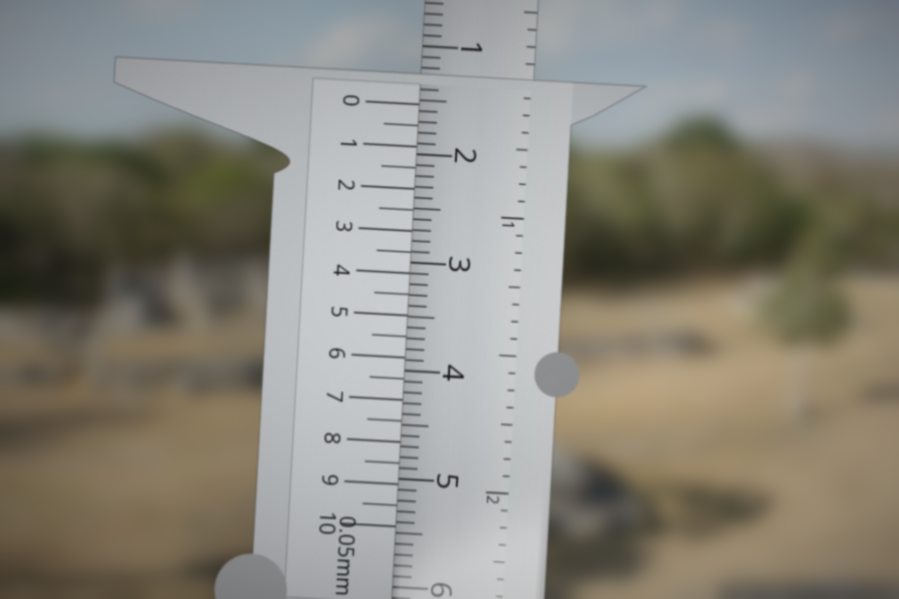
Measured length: 15.4 mm
